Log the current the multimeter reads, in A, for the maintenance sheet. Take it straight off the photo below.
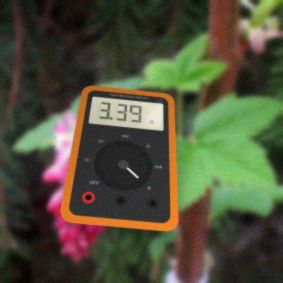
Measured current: 3.39 A
